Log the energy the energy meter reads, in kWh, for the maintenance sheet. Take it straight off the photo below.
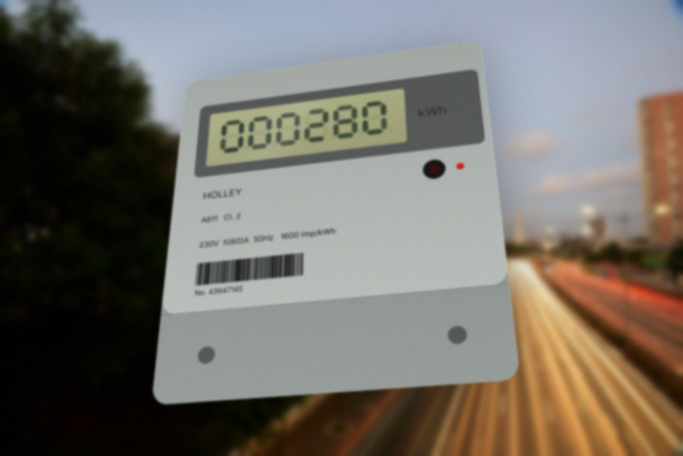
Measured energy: 280 kWh
